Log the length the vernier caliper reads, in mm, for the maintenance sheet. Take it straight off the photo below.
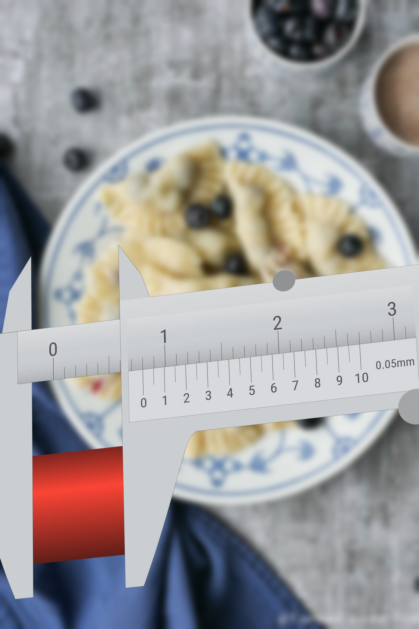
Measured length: 8.0 mm
